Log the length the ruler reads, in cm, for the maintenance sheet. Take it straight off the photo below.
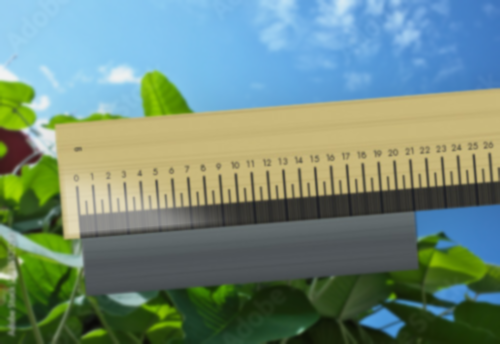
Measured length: 21 cm
